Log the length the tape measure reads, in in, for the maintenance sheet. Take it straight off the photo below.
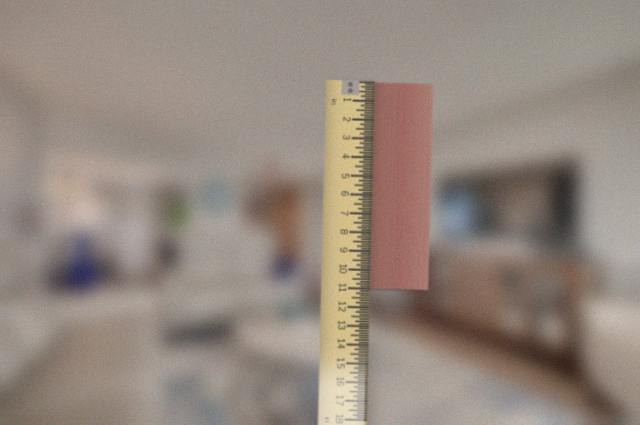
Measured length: 11 in
